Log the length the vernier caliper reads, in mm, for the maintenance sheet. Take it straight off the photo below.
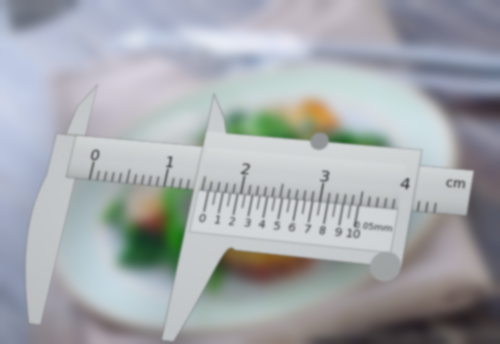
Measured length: 15.8 mm
